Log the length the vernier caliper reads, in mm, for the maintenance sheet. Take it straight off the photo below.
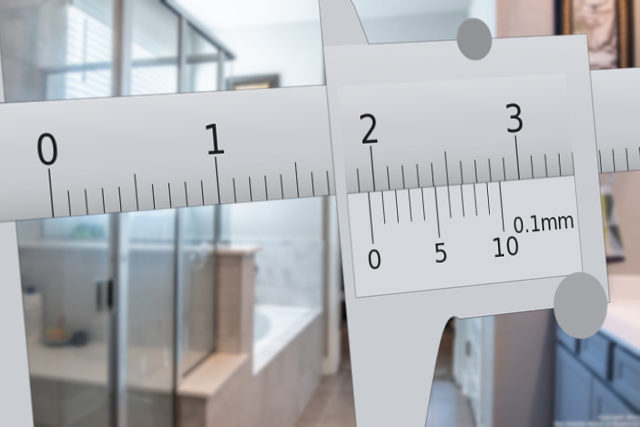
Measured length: 19.6 mm
